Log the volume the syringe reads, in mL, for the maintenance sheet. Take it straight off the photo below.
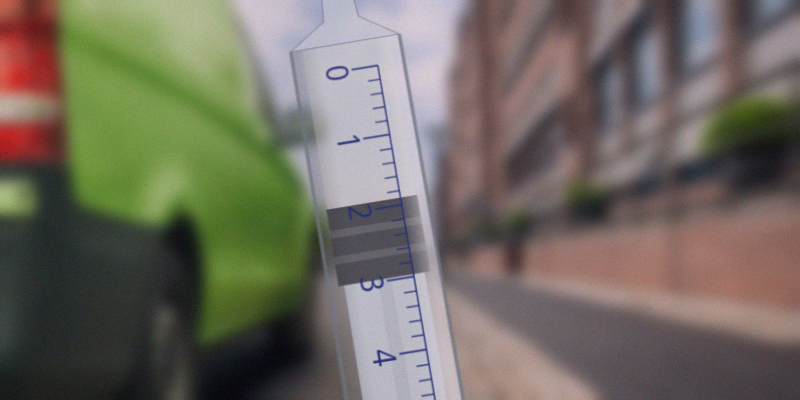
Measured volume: 1.9 mL
